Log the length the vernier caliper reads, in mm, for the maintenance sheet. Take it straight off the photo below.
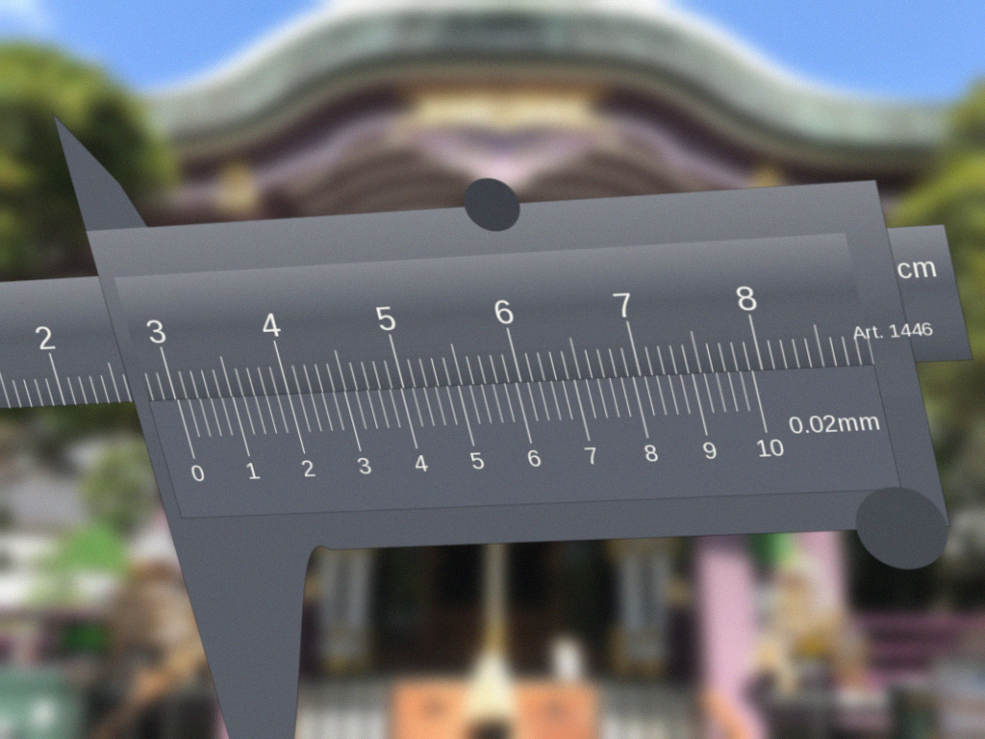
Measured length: 30.2 mm
